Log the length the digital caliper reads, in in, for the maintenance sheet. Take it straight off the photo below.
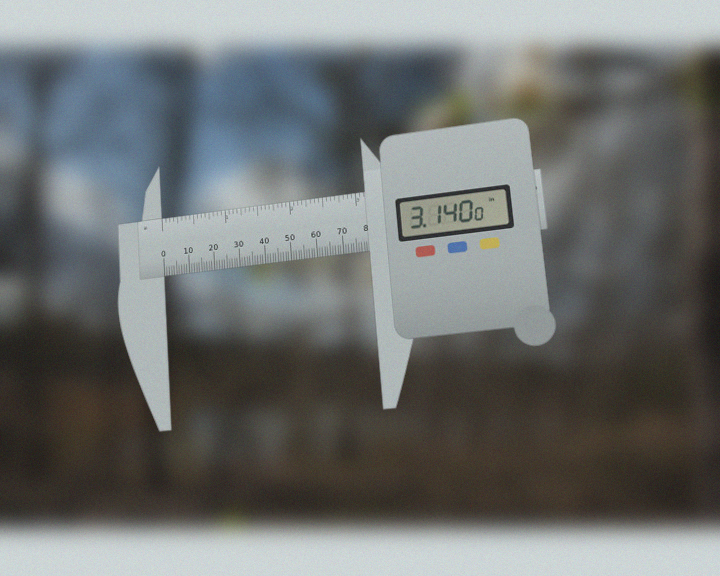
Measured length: 3.1400 in
